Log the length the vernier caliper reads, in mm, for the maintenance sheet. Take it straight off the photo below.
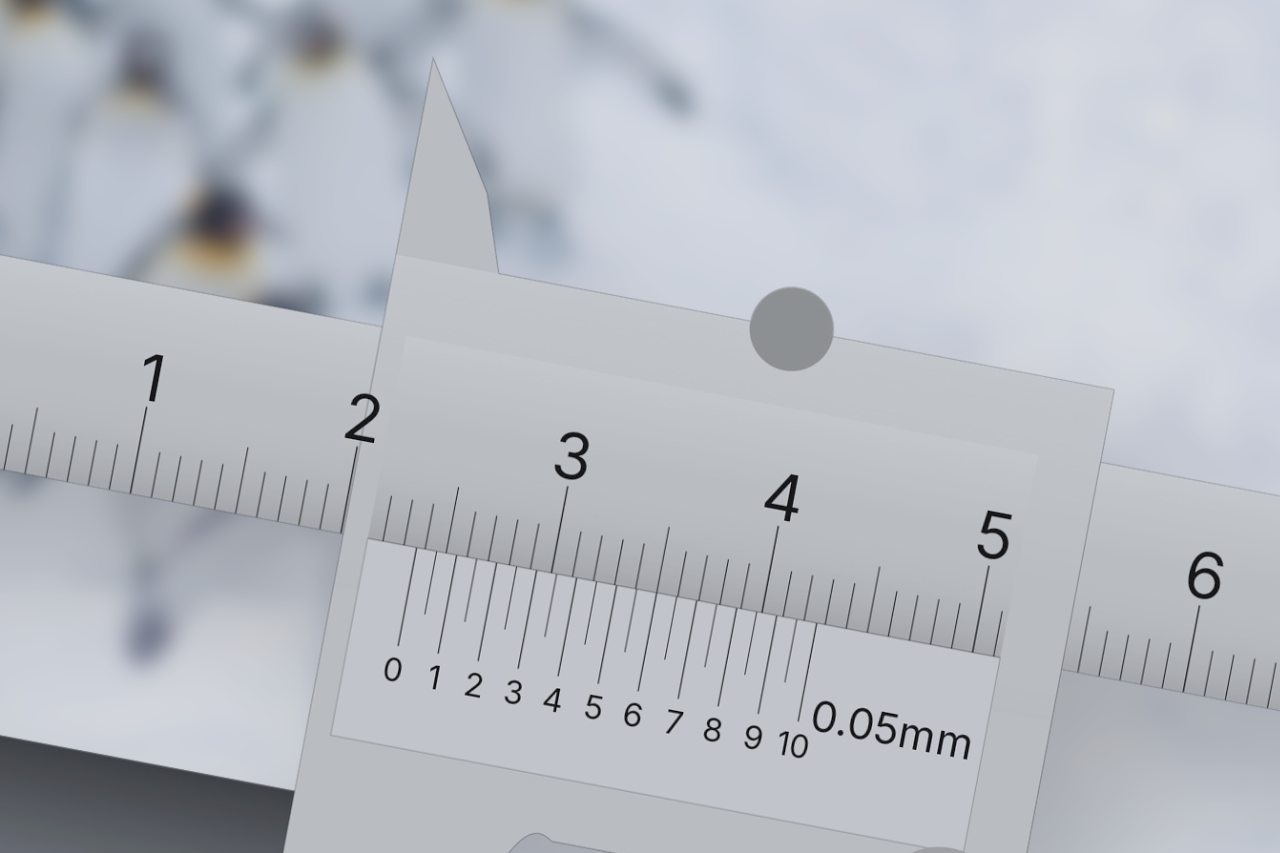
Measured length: 23.6 mm
